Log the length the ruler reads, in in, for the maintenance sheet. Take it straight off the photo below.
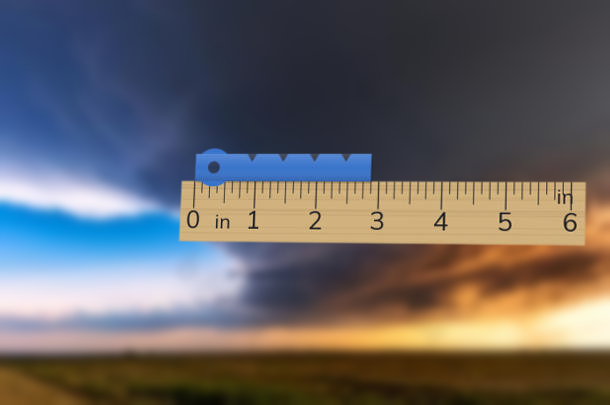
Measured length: 2.875 in
